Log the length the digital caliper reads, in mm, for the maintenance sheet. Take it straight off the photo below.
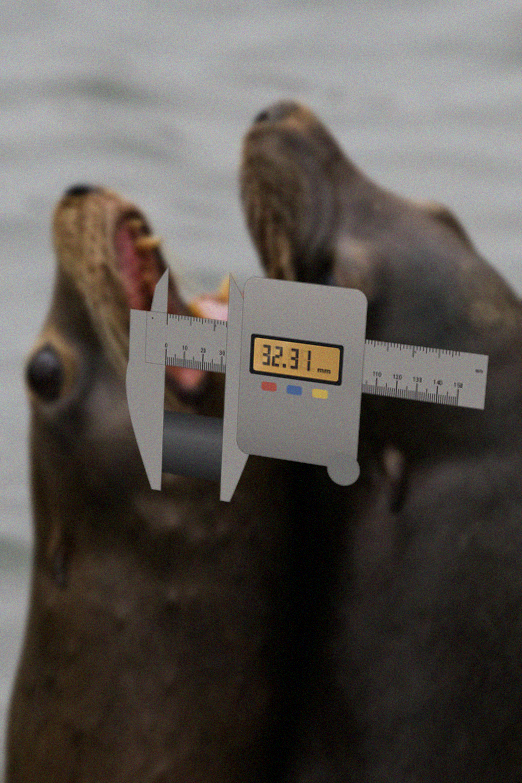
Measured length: 32.31 mm
